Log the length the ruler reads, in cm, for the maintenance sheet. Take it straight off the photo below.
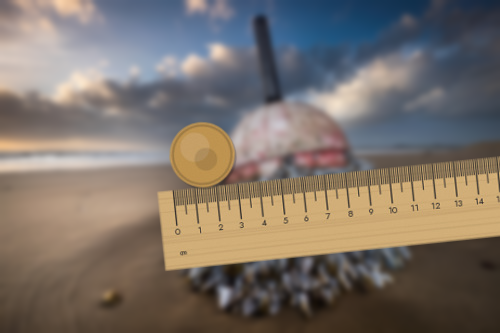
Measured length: 3 cm
